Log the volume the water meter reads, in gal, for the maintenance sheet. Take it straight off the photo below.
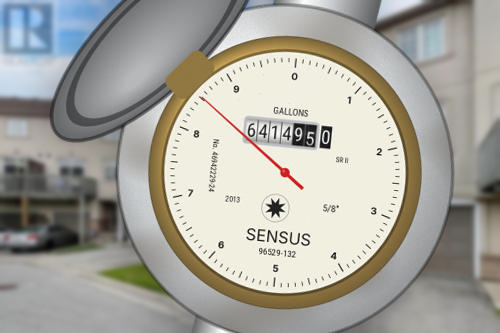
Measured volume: 6414948.5 gal
